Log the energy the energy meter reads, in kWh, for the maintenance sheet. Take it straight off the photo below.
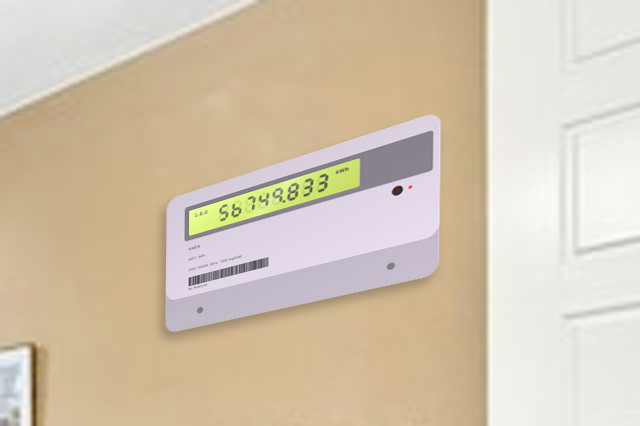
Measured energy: 56749.833 kWh
